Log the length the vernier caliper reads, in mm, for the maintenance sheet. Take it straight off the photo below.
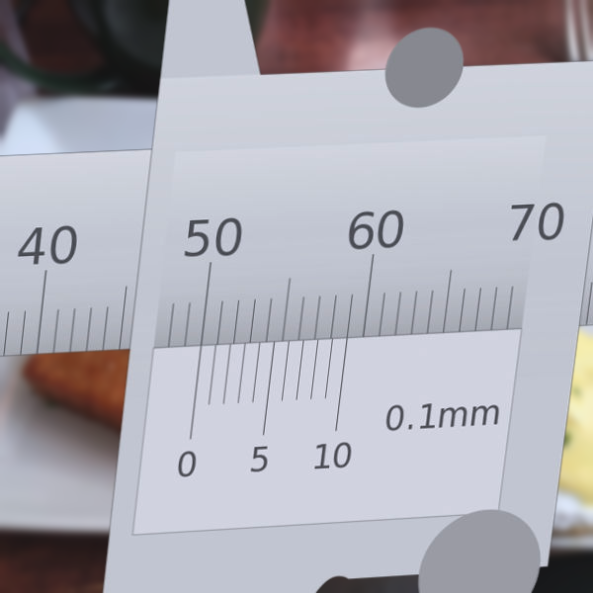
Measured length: 50.0 mm
